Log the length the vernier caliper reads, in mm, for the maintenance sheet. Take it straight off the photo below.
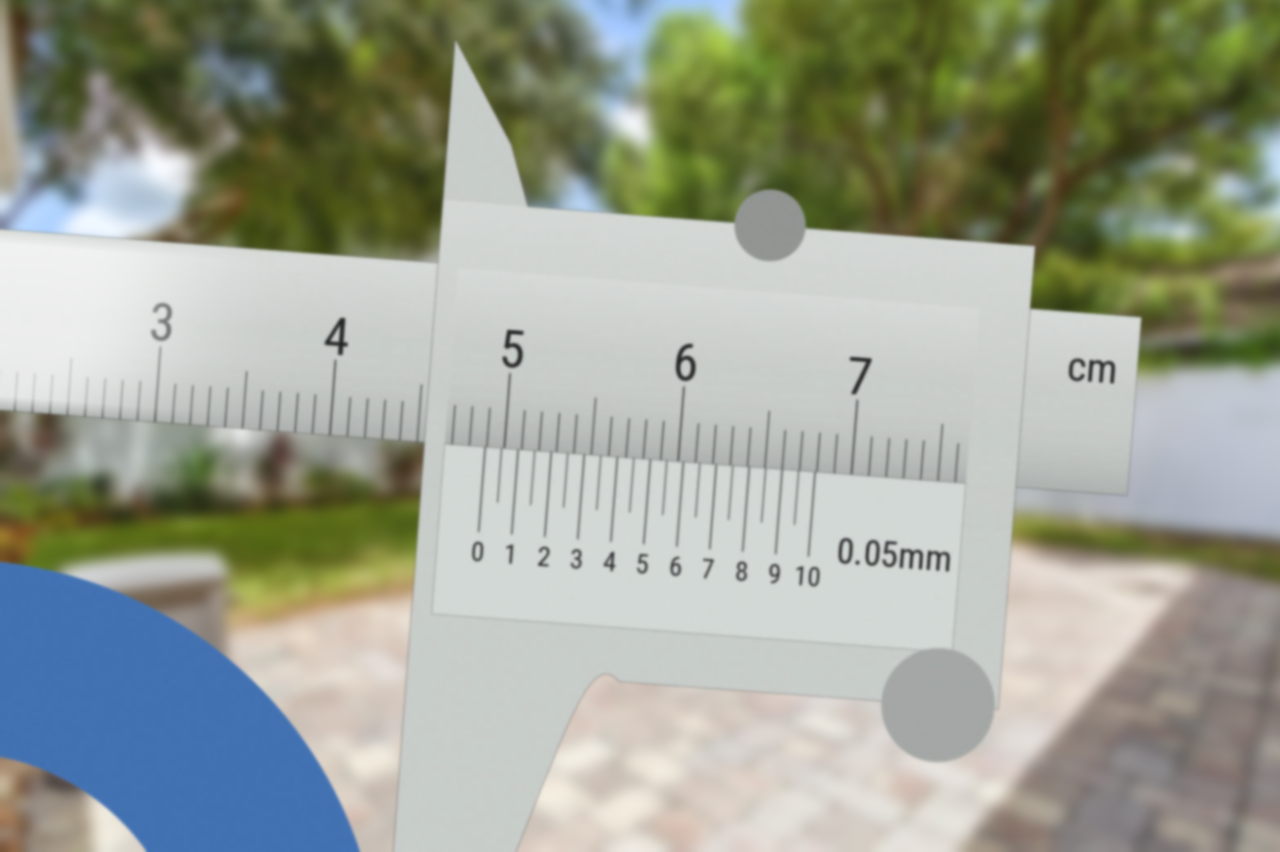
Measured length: 48.9 mm
